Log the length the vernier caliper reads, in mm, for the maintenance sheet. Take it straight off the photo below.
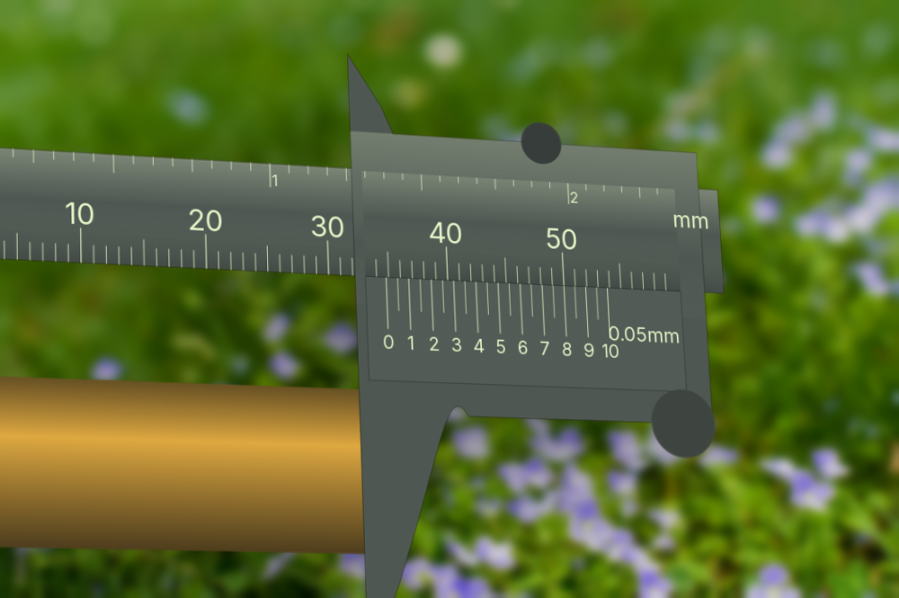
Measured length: 34.8 mm
